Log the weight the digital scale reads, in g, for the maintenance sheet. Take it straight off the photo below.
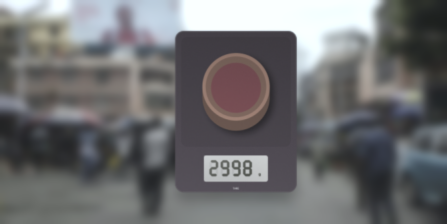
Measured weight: 2998 g
